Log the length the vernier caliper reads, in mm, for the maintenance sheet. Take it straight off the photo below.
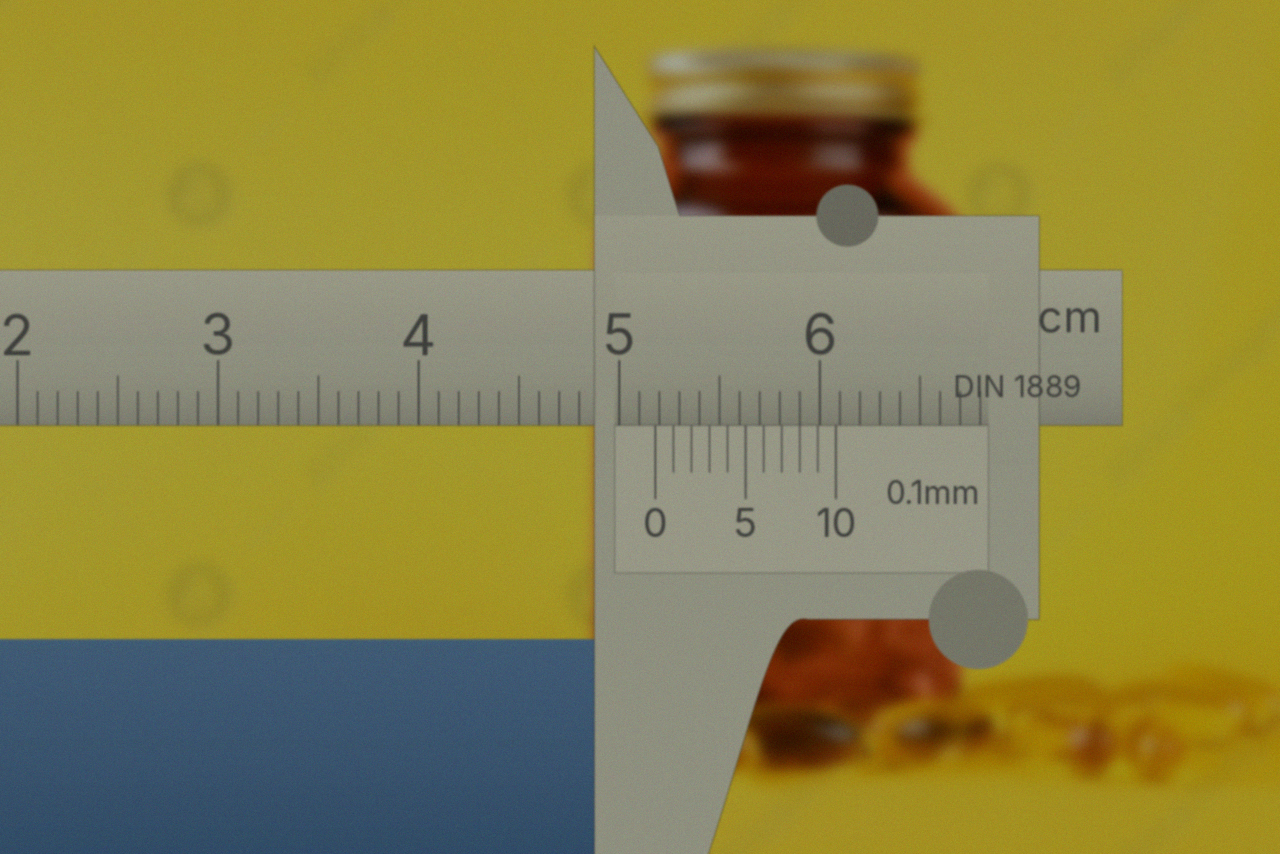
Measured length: 51.8 mm
